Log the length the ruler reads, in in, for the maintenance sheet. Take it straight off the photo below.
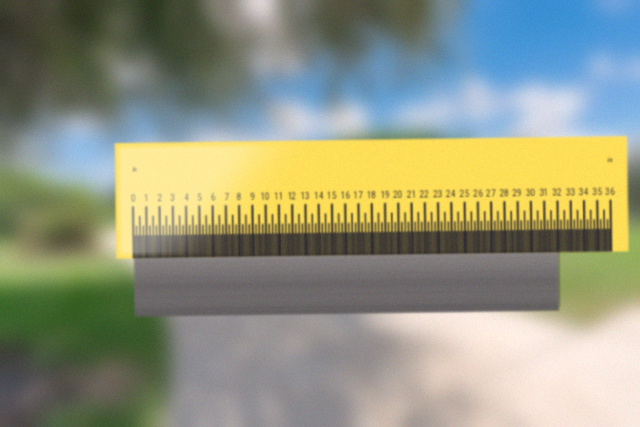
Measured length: 32 in
